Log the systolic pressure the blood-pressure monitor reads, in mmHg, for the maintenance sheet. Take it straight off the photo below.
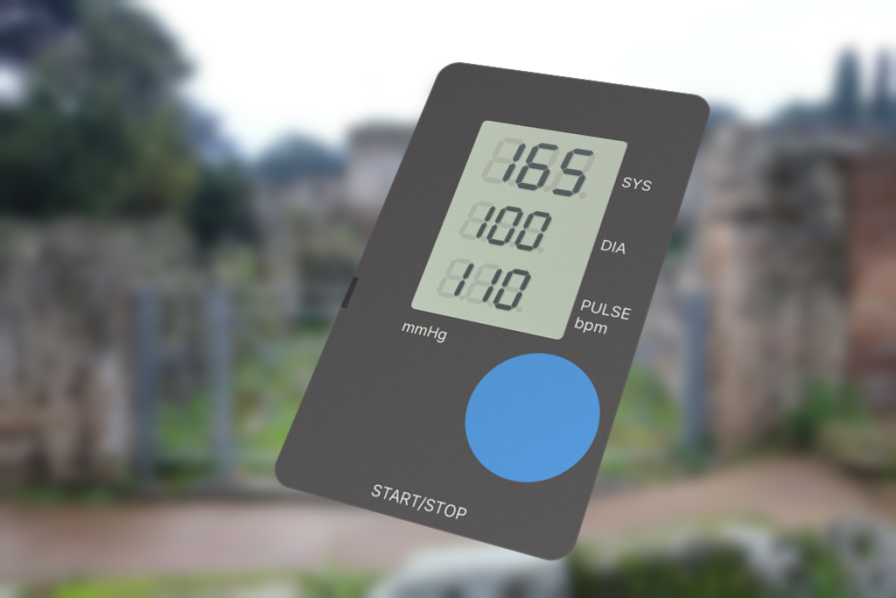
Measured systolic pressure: 165 mmHg
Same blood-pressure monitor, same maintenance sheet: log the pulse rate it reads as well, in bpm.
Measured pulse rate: 110 bpm
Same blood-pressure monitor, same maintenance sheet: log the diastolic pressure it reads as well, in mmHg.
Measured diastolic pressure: 100 mmHg
